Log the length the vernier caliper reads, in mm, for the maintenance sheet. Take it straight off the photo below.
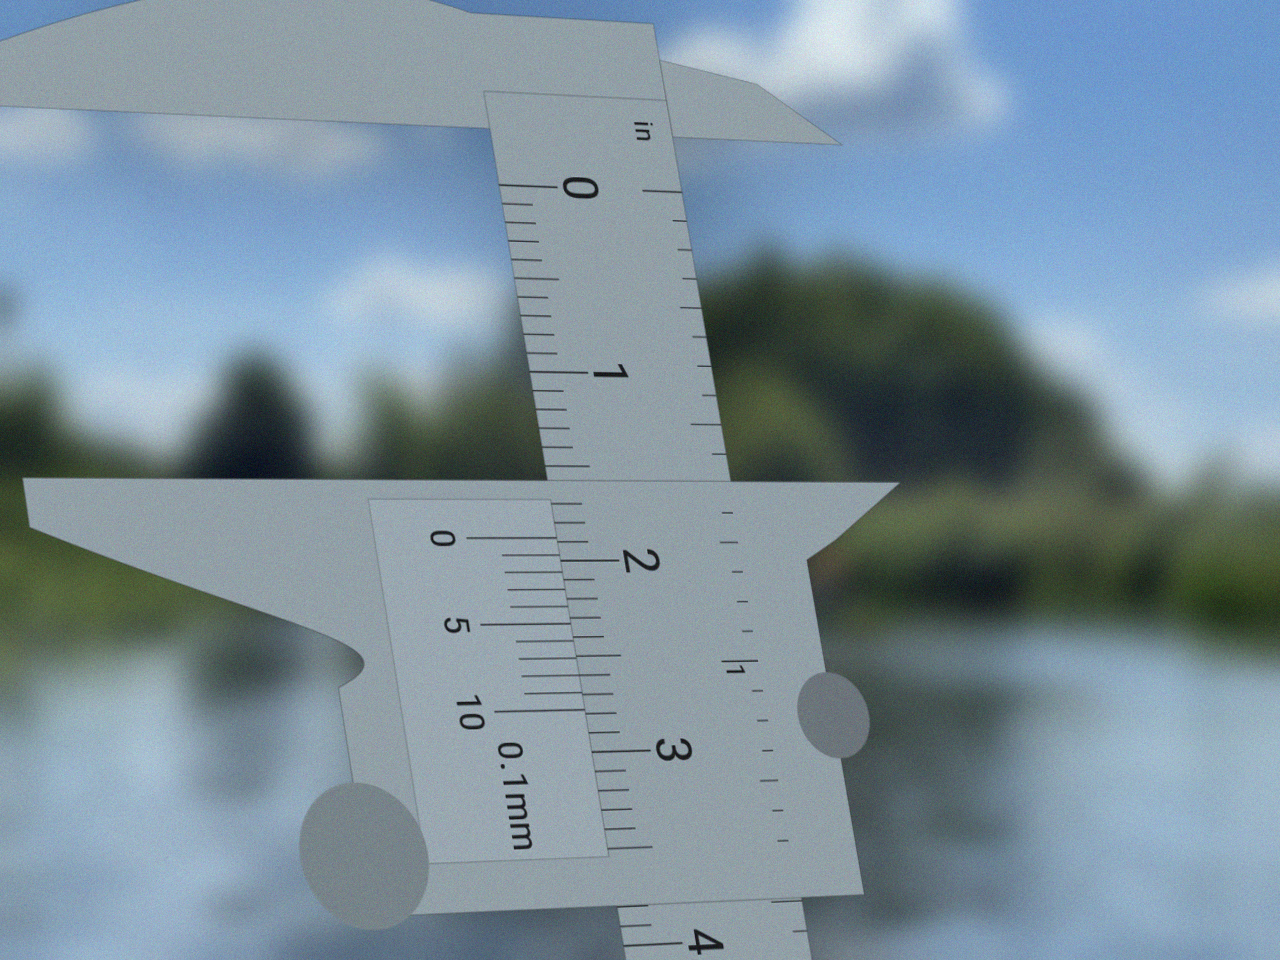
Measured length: 18.8 mm
